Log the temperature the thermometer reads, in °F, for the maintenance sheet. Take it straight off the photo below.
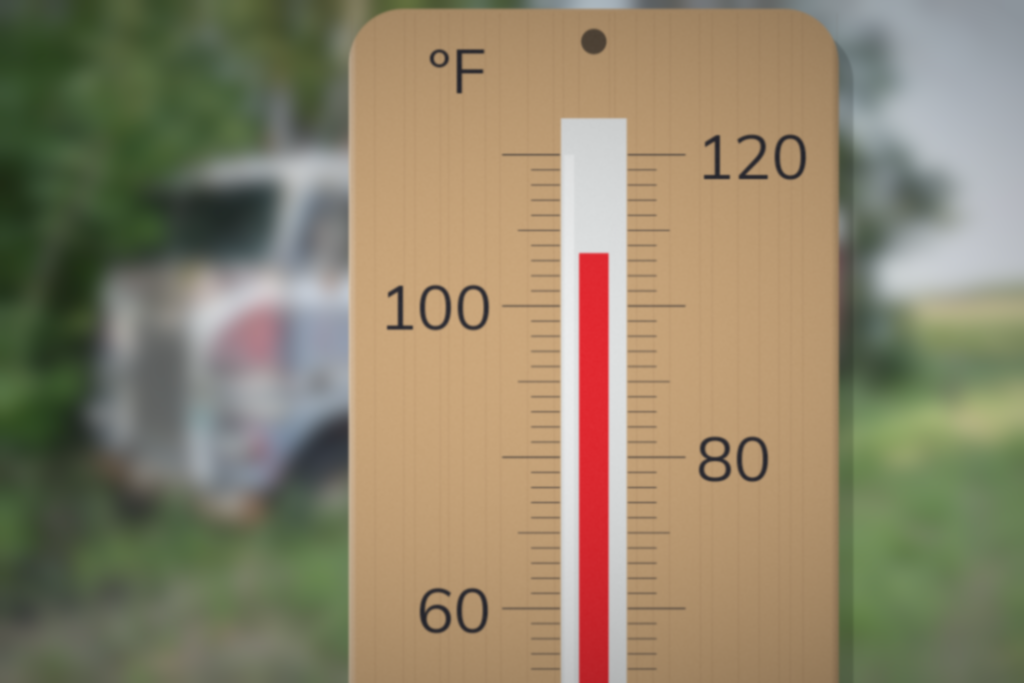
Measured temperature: 107 °F
